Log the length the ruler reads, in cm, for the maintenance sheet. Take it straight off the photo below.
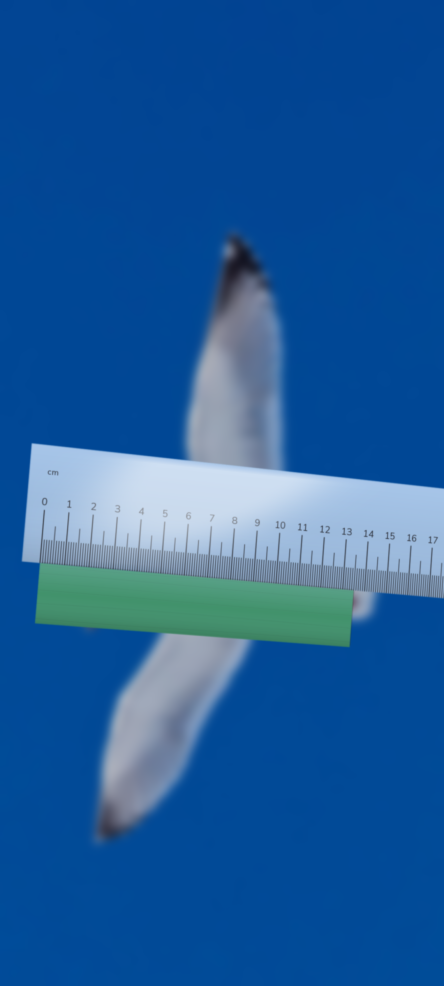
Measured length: 13.5 cm
